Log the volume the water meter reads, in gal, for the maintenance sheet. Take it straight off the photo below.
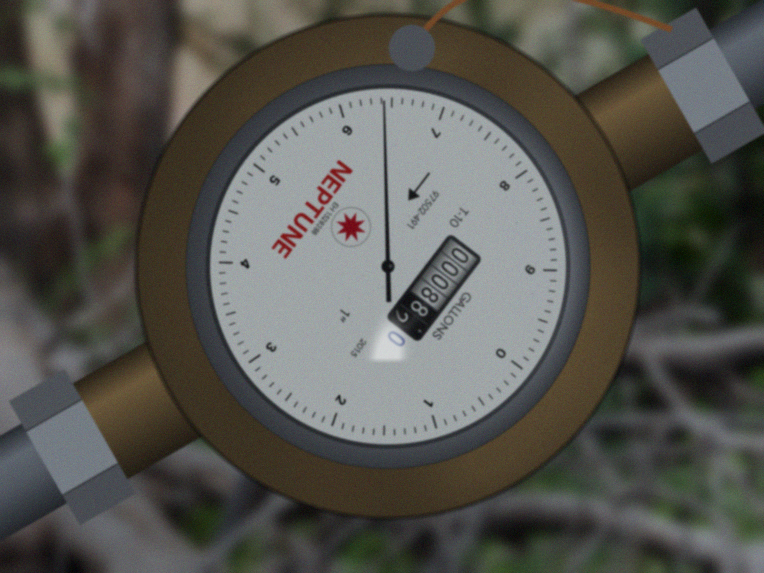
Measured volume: 8816.4 gal
